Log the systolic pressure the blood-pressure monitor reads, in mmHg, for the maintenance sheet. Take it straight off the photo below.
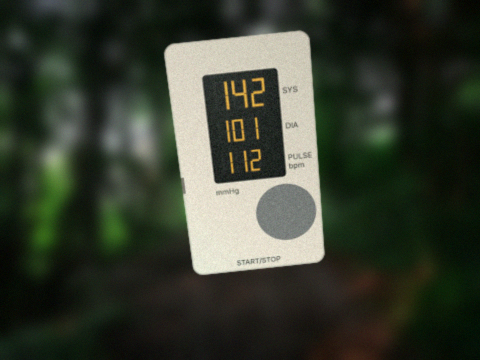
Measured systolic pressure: 142 mmHg
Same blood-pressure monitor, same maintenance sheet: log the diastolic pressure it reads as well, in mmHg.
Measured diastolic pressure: 101 mmHg
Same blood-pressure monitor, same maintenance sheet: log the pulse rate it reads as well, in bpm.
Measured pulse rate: 112 bpm
